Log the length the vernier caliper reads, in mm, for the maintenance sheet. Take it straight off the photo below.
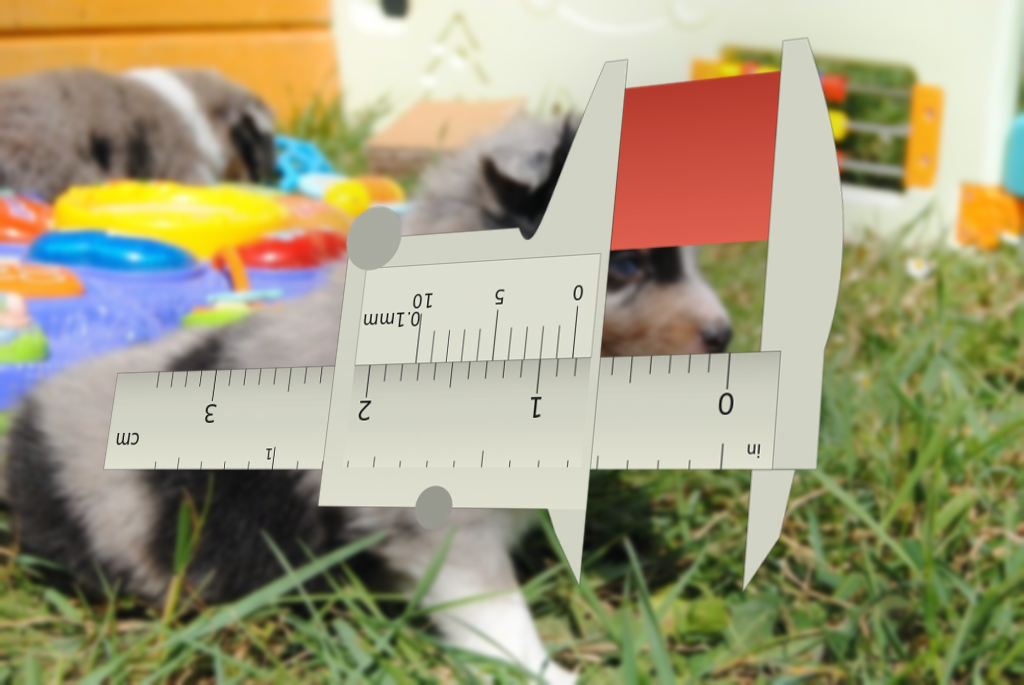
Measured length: 8.2 mm
